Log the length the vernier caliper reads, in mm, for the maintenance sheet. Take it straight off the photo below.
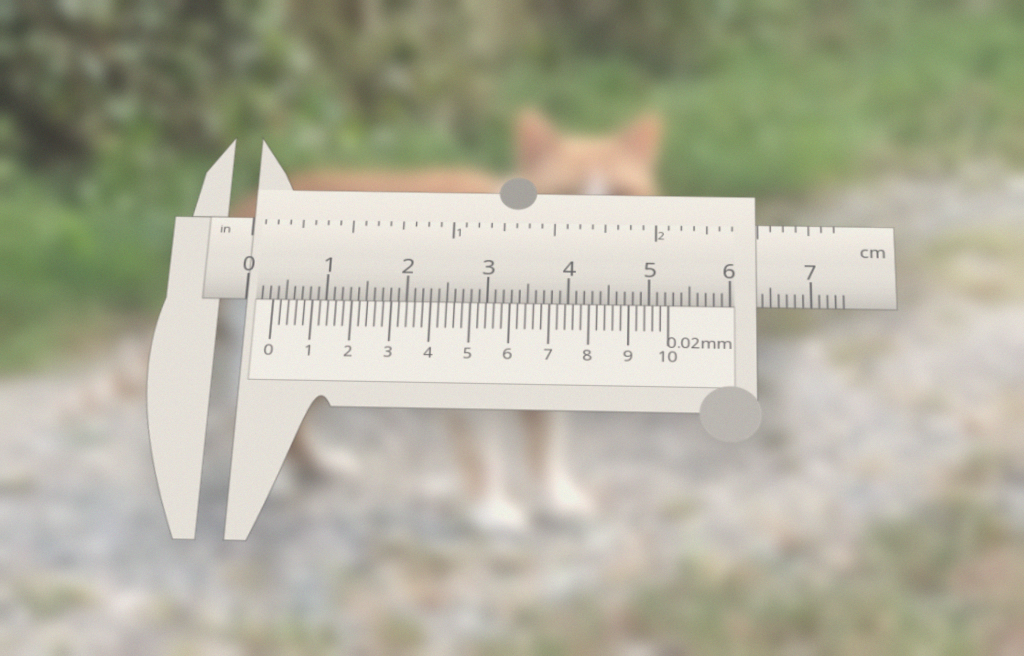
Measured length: 3.4 mm
